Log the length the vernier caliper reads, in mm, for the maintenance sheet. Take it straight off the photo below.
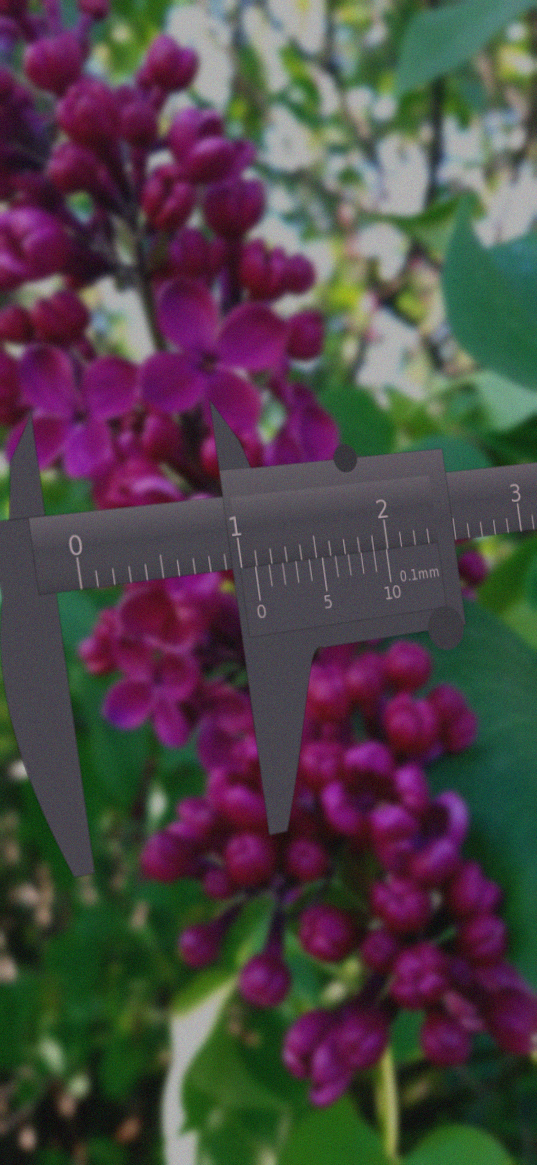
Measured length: 10.9 mm
